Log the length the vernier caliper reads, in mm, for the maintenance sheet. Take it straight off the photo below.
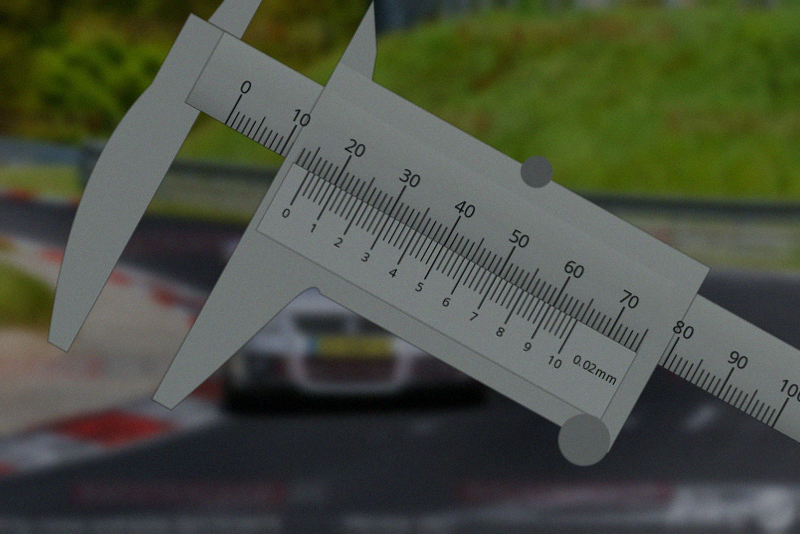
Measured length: 15.4 mm
